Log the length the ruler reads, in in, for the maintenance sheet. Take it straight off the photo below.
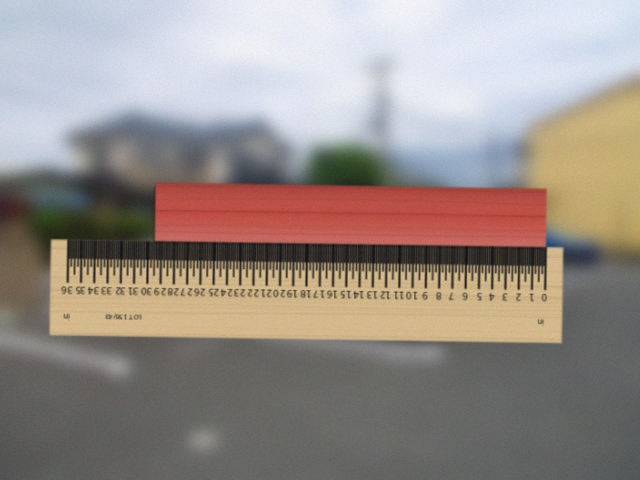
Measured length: 29.5 in
